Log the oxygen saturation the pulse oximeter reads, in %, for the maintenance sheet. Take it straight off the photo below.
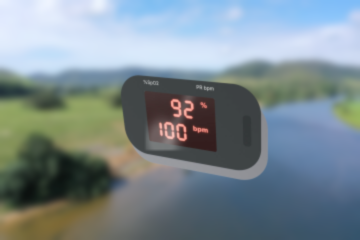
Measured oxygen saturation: 92 %
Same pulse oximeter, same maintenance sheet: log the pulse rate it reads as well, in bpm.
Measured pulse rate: 100 bpm
